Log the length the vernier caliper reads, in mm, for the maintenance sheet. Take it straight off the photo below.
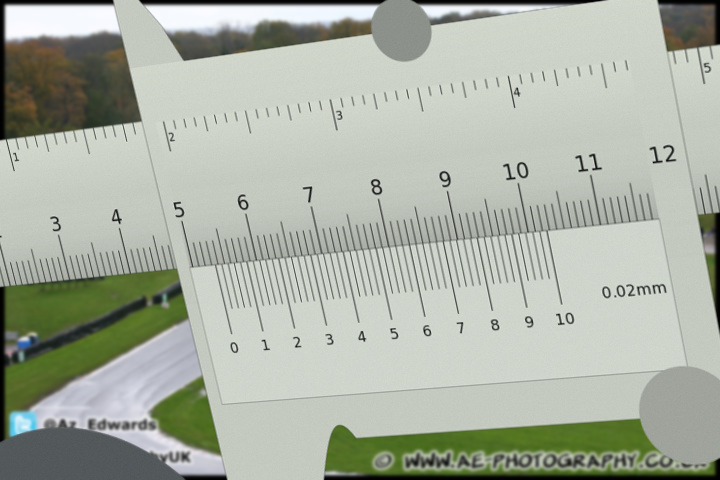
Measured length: 53.6 mm
